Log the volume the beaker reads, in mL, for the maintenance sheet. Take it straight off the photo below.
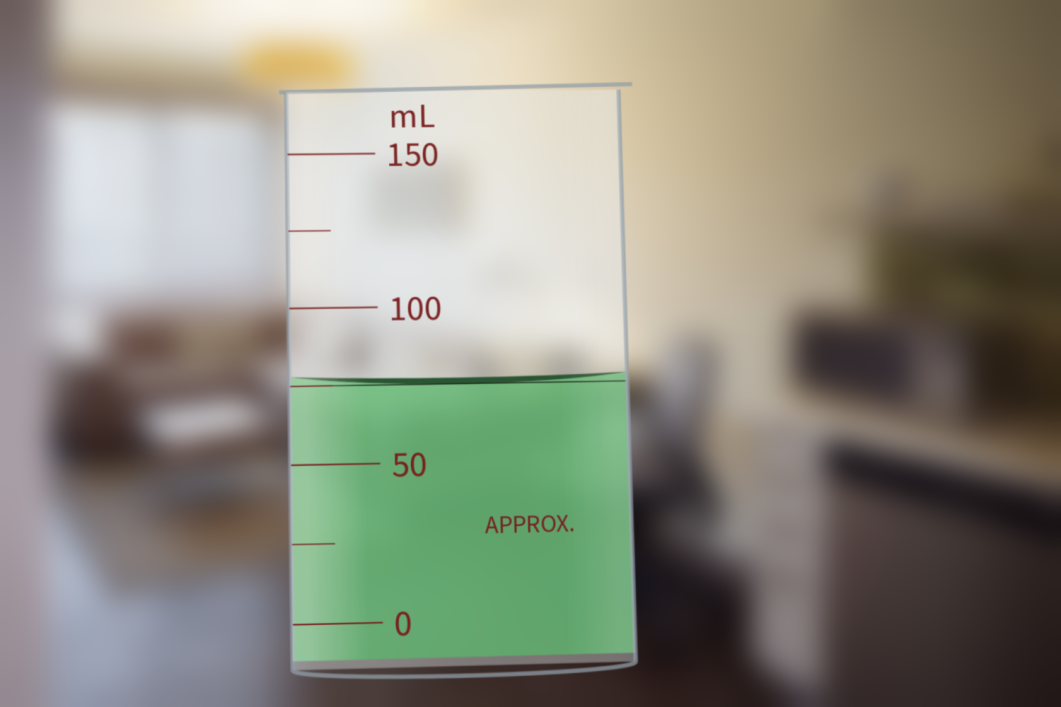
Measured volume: 75 mL
